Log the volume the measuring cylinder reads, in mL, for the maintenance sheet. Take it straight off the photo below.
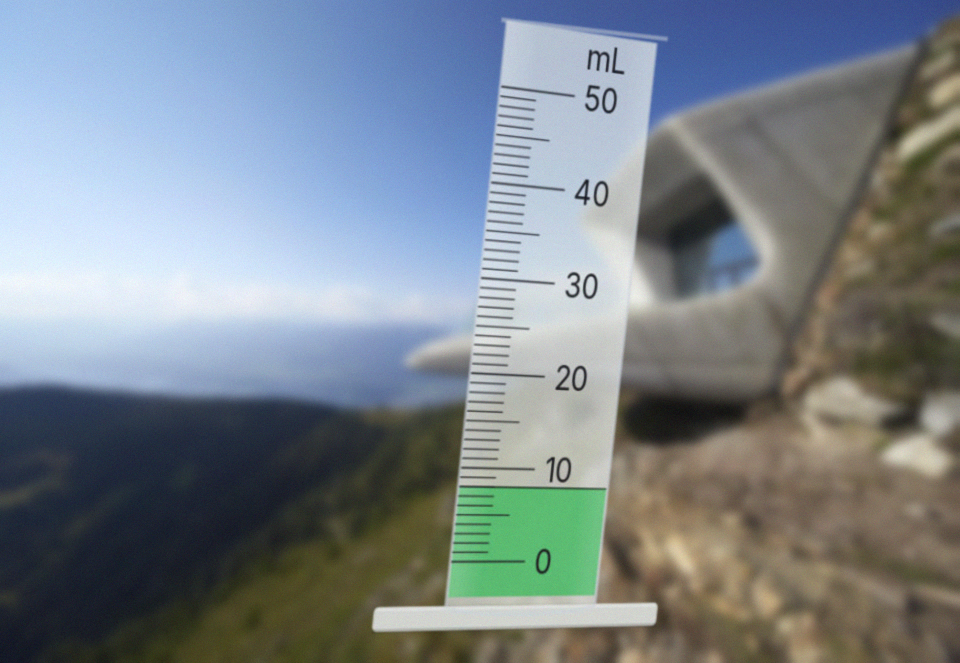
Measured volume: 8 mL
